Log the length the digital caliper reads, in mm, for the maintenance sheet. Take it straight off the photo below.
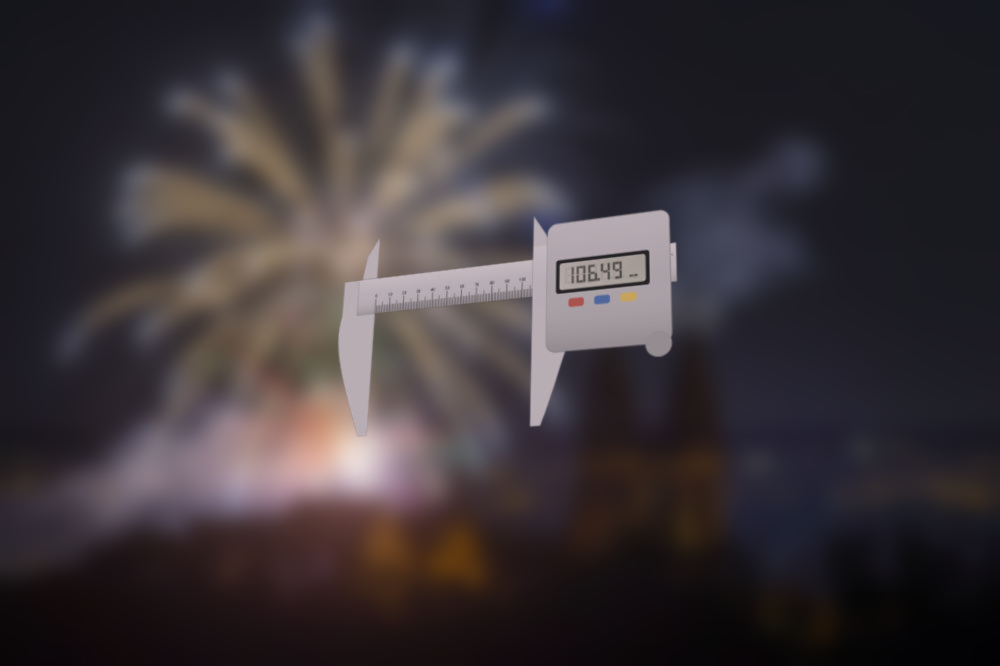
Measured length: 106.49 mm
